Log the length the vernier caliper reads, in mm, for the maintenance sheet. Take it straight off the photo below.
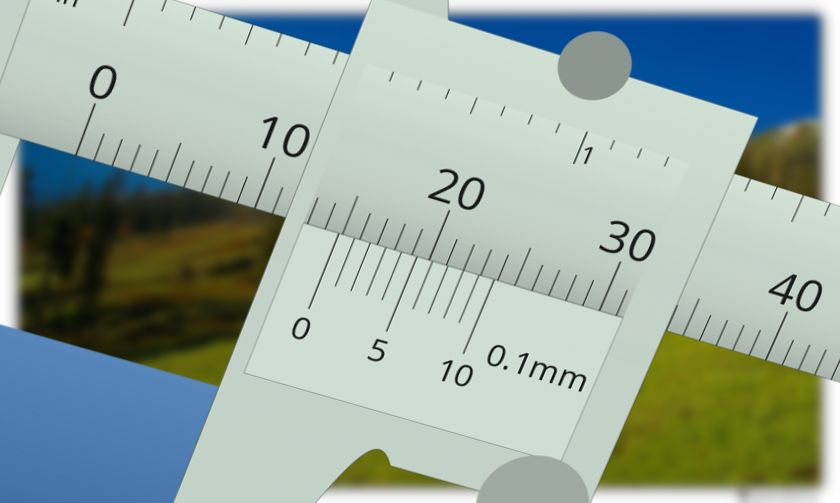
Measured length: 14.8 mm
